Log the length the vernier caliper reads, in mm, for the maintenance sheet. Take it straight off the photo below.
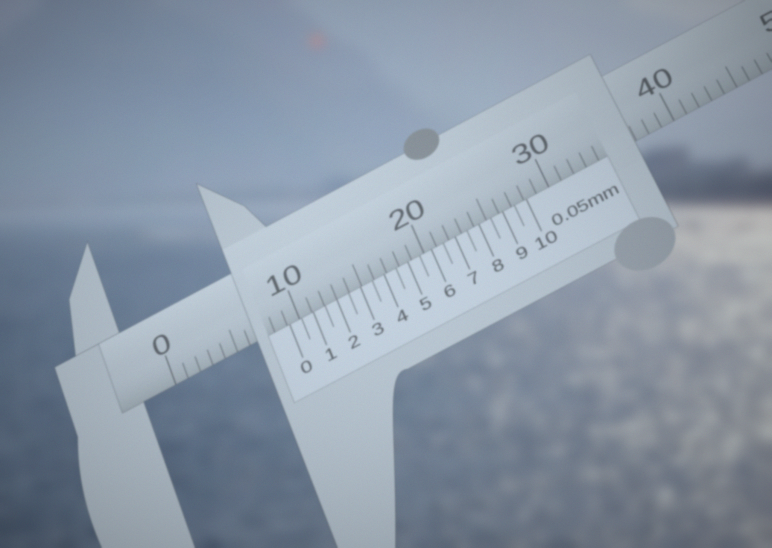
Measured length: 9.2 mm
